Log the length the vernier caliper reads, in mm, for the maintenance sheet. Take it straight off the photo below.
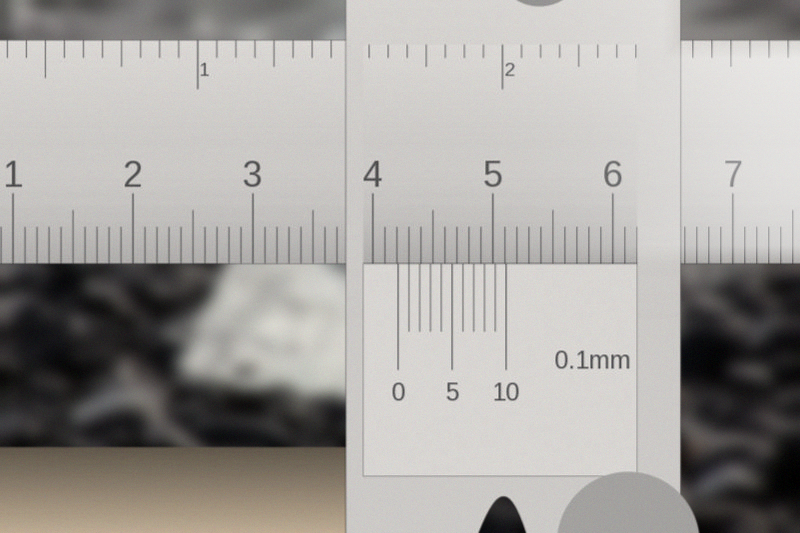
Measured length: 42.1 mm
